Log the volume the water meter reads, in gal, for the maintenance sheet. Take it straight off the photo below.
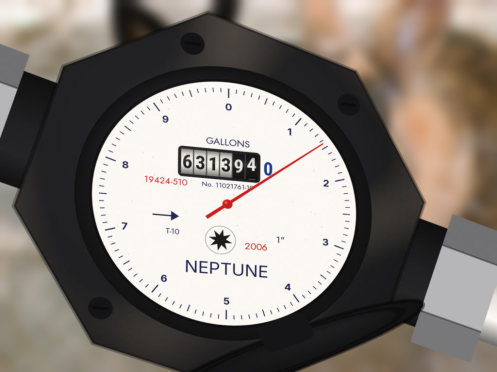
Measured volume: 6313941.4 gal
